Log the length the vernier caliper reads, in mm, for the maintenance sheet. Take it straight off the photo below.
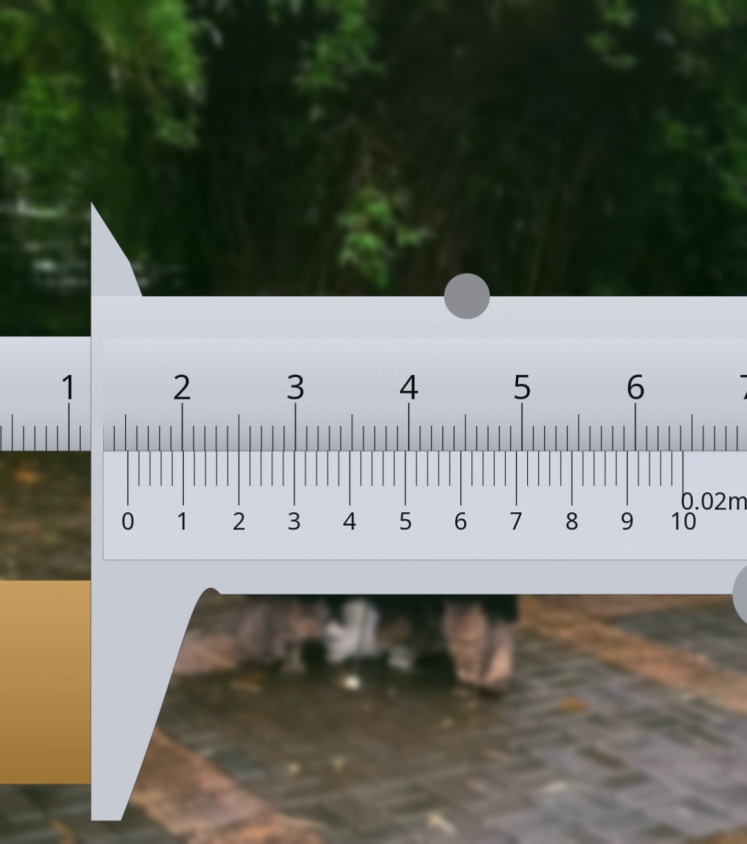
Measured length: 15.2 mm
